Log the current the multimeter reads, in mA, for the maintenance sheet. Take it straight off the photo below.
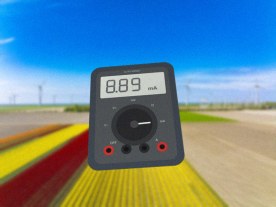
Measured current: 8.89 mA
